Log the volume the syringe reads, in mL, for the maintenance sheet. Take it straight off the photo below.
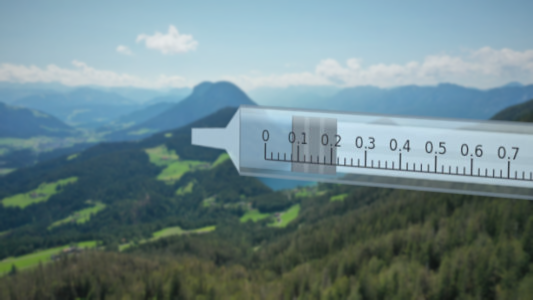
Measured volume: 0.08 mL
